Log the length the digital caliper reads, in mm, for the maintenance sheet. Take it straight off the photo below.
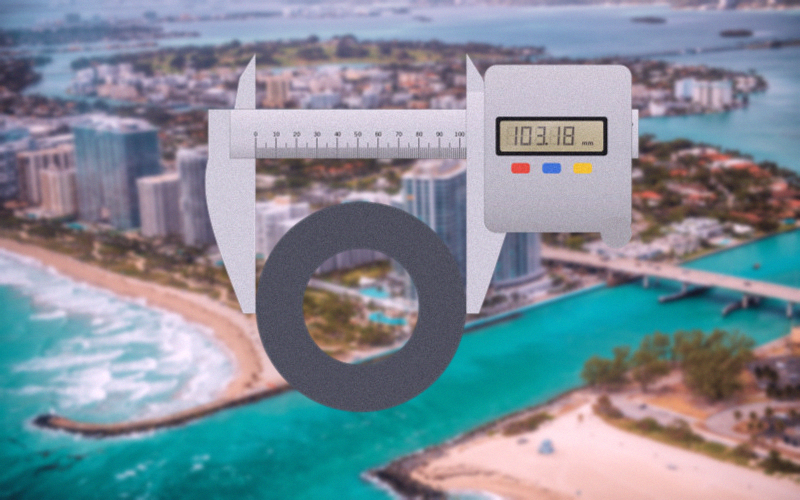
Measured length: 103.18 mm
